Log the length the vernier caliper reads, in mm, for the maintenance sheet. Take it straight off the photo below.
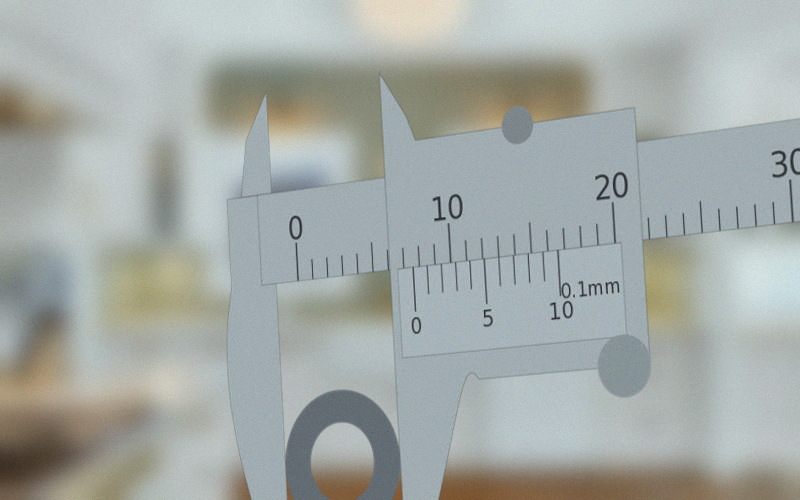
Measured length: 7.6 mm
